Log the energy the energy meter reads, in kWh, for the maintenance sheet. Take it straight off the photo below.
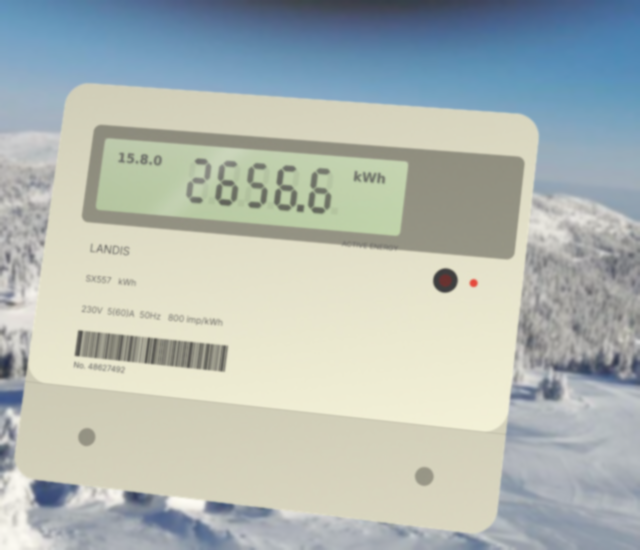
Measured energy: 2656.6 kWh
